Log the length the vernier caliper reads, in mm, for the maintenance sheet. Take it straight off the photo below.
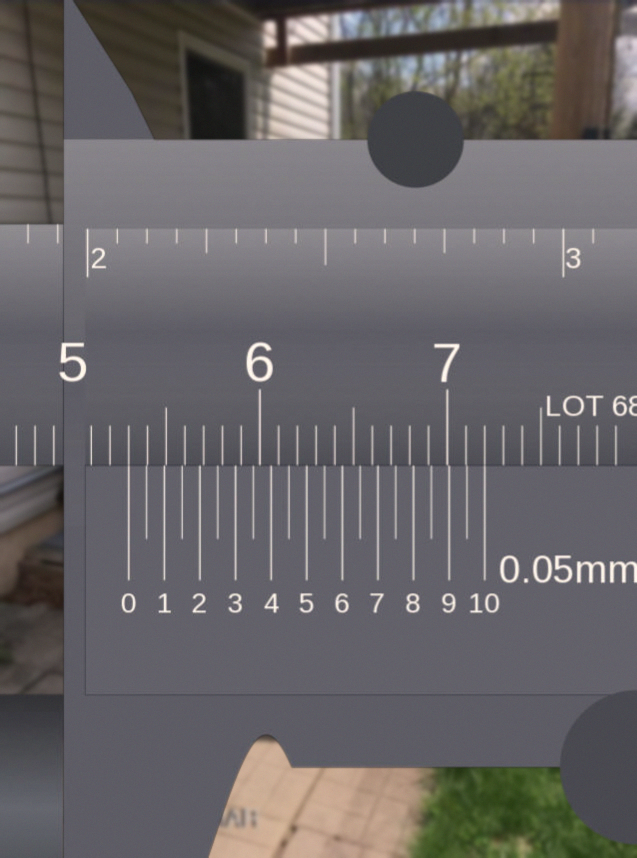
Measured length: 53.0 mm
